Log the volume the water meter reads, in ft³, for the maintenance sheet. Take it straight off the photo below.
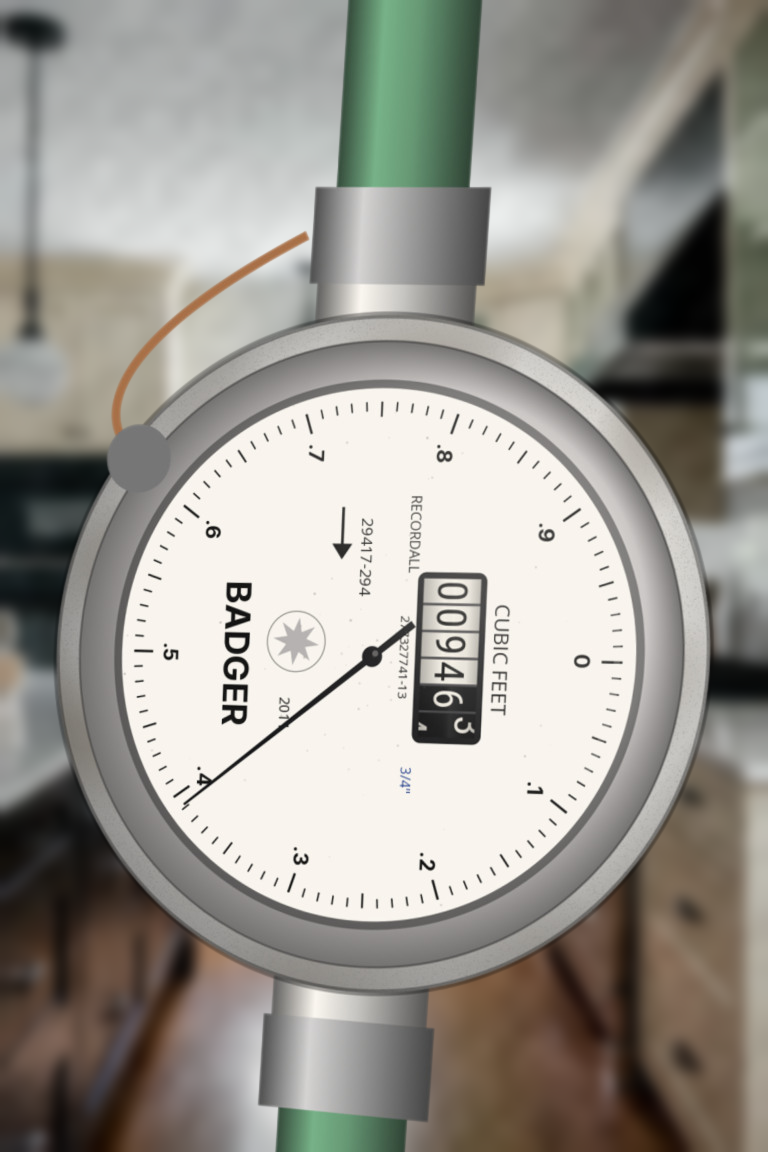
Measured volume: 9463.39 ft³
